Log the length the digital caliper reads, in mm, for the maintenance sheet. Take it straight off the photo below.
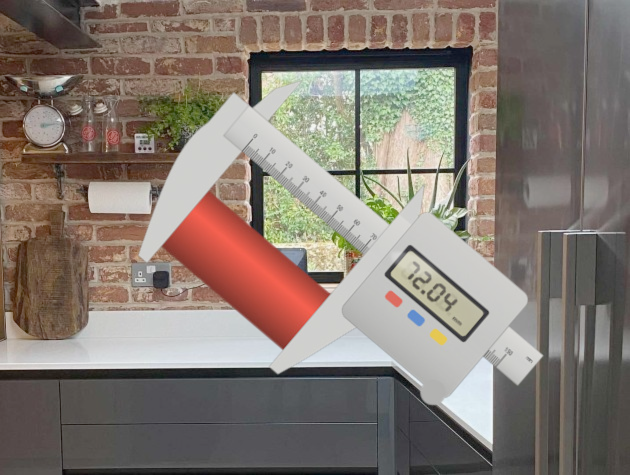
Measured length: 72.04 mm
